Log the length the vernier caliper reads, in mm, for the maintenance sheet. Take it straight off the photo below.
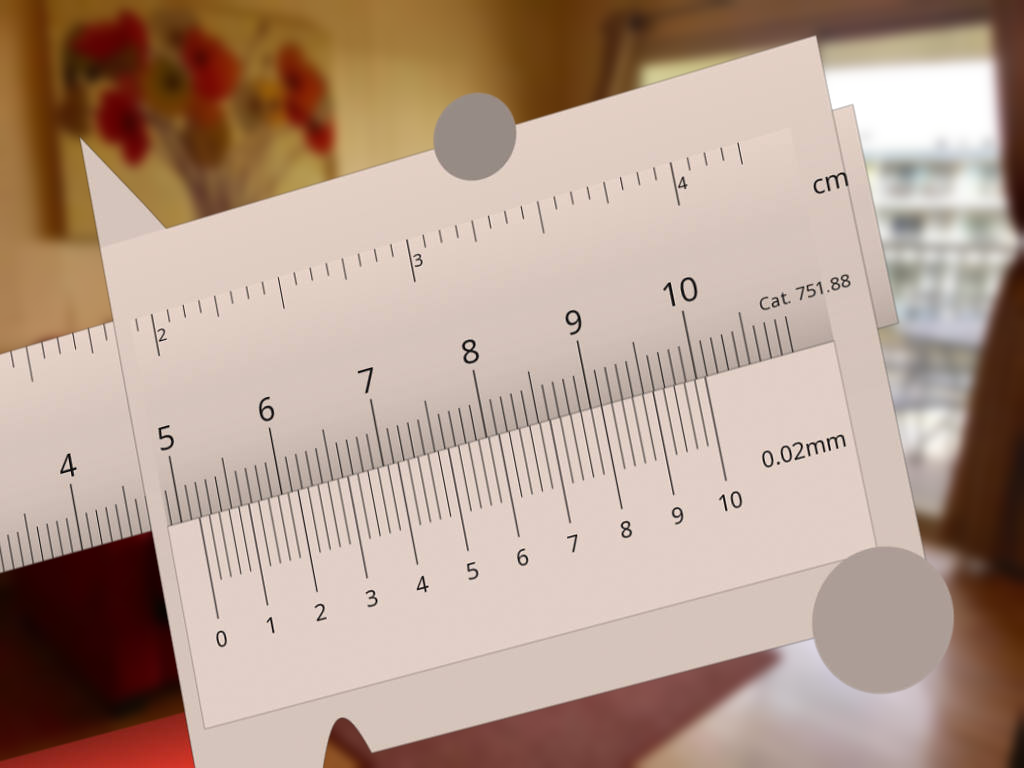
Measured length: 51.8 mm
